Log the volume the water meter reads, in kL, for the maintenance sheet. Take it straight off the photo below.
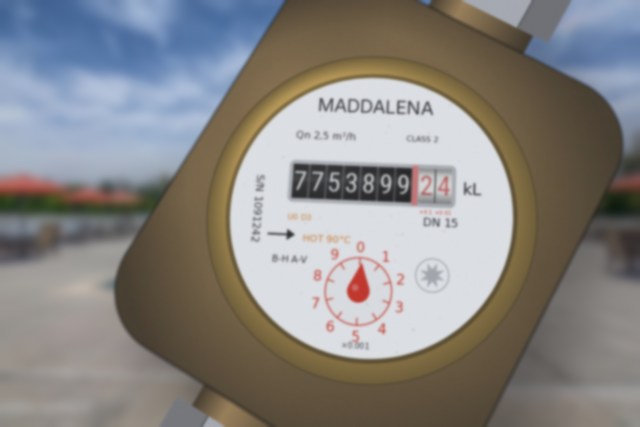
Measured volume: 7753899.240 kL
